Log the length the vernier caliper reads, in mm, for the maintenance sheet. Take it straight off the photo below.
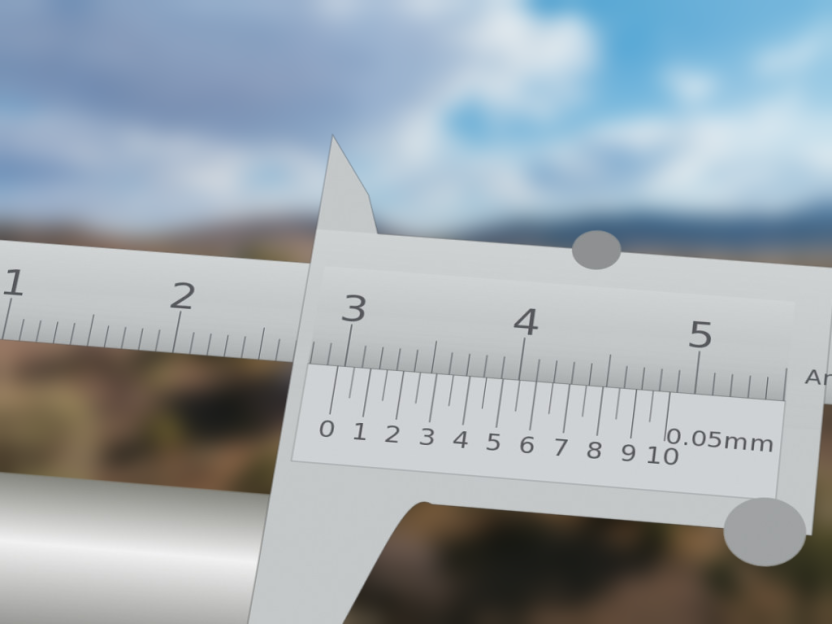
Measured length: 29.6 mm
